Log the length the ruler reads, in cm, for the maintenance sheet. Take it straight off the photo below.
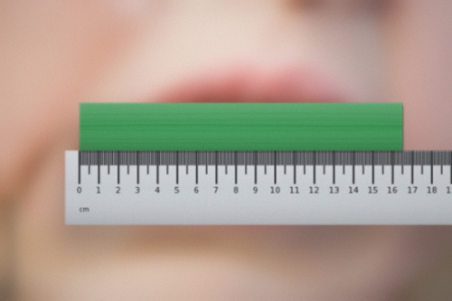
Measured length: 16.5 cm
